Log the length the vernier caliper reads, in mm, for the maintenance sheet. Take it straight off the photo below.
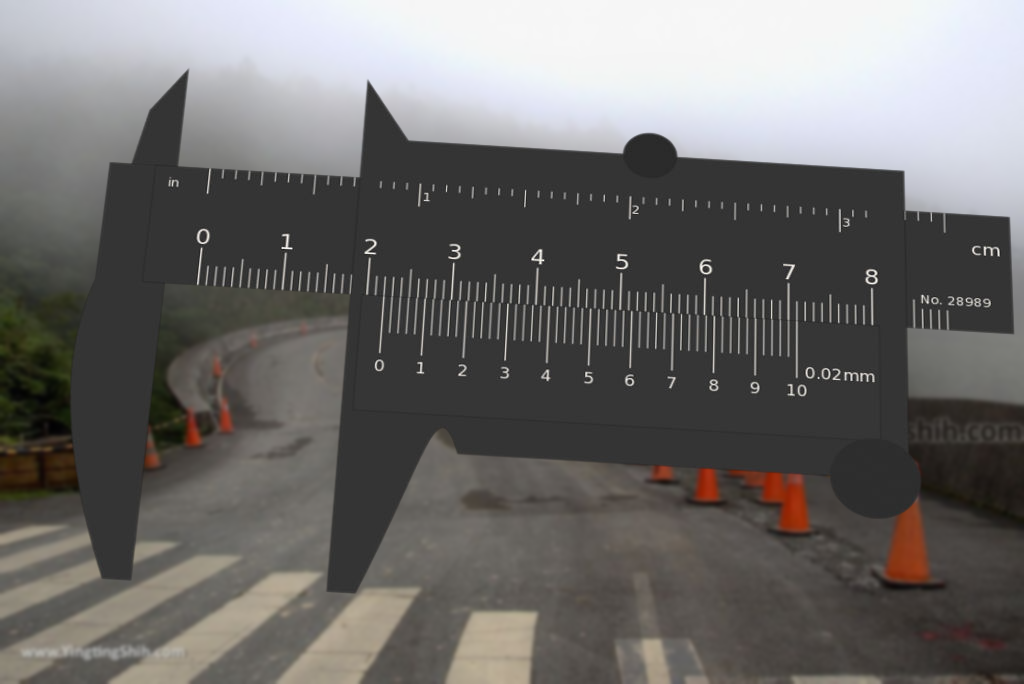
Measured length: 22.0 mm
